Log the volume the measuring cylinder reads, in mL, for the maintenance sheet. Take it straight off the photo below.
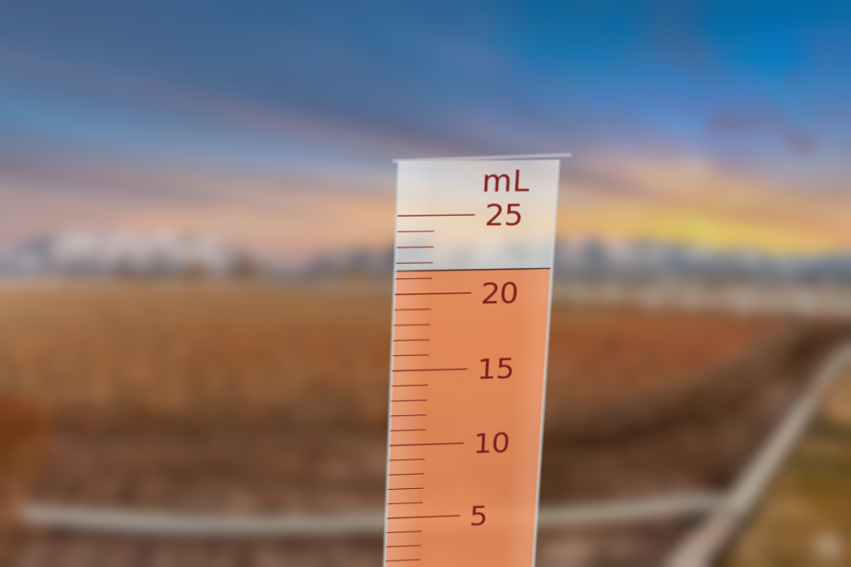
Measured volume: 21.5 mL
